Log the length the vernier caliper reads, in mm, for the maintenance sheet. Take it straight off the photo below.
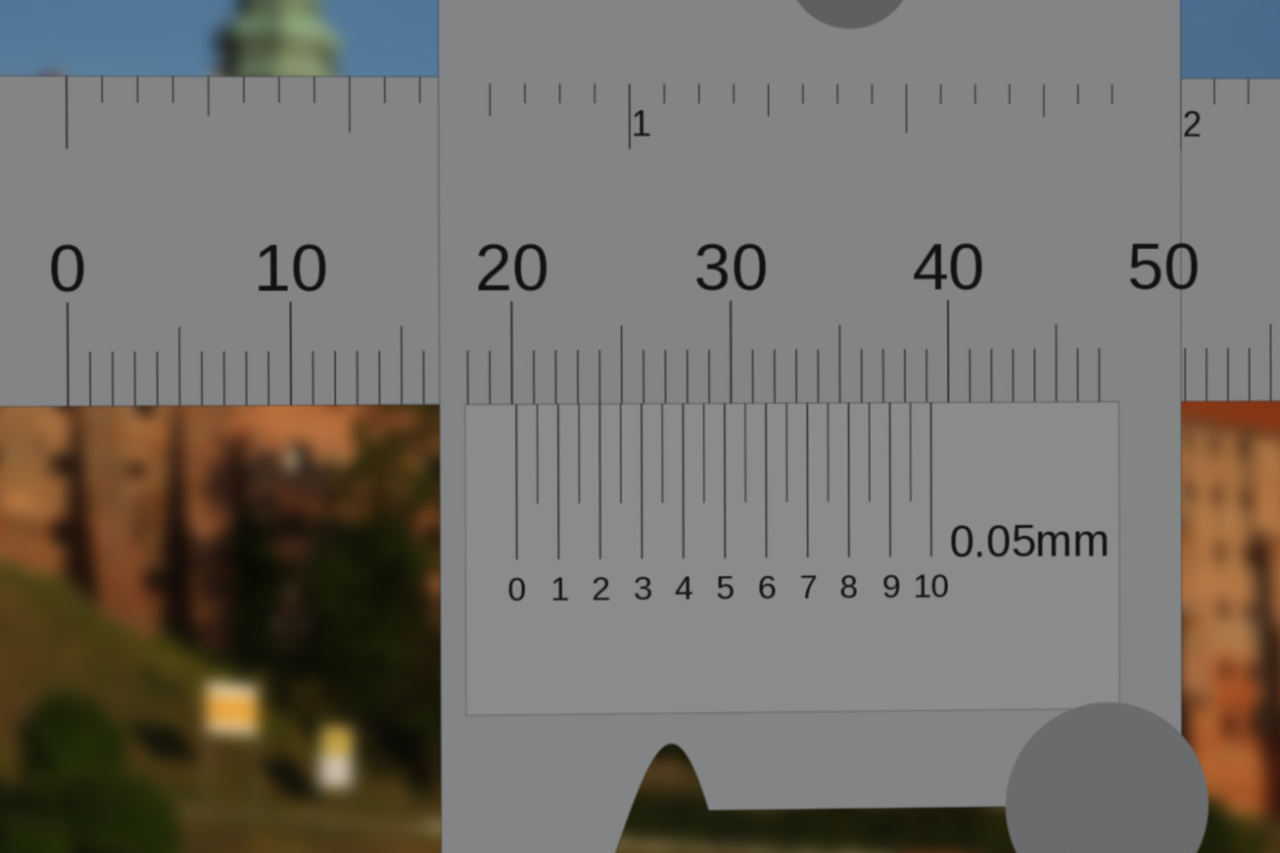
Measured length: 20.2 mm
